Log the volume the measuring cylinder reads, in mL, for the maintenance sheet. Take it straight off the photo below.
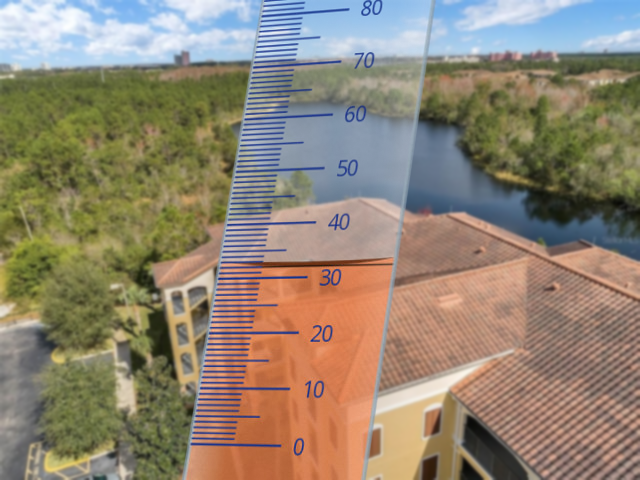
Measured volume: 32 mL
